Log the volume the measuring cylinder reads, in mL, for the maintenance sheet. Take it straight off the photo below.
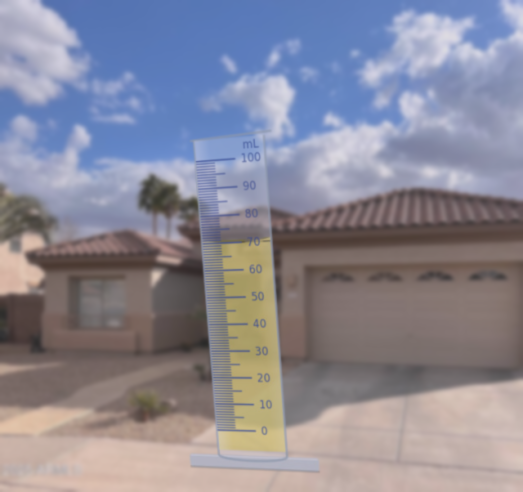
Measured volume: 70 mL
